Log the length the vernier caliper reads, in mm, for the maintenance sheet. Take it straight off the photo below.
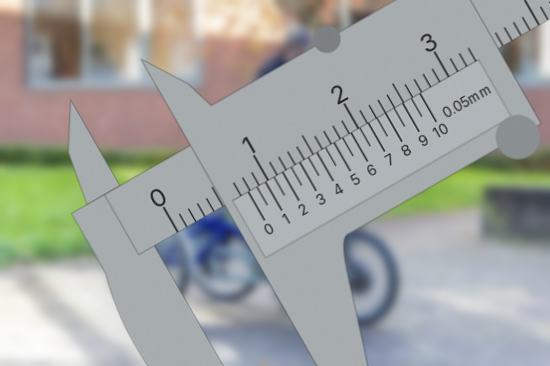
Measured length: 7.8 mm
